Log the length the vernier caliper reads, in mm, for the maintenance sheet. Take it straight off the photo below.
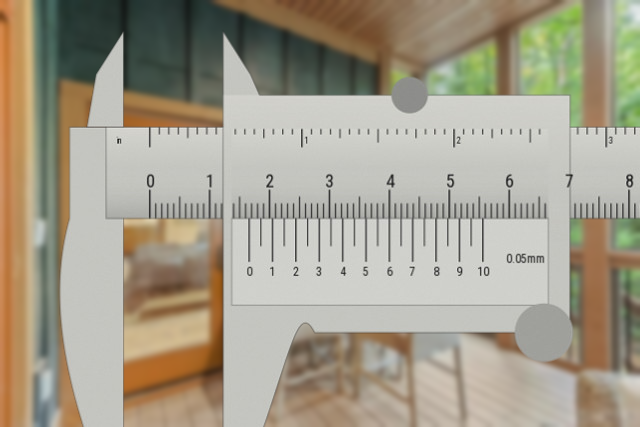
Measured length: 16.6 mm
